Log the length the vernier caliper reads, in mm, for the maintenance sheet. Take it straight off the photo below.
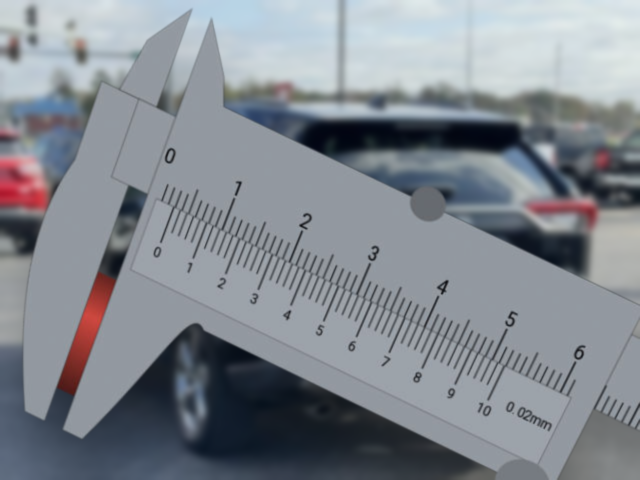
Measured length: 2.8 mm
